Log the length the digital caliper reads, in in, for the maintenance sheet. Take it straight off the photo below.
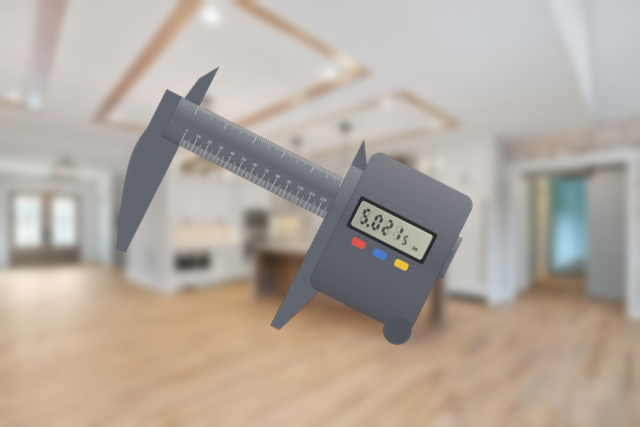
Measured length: 5.0215 in
